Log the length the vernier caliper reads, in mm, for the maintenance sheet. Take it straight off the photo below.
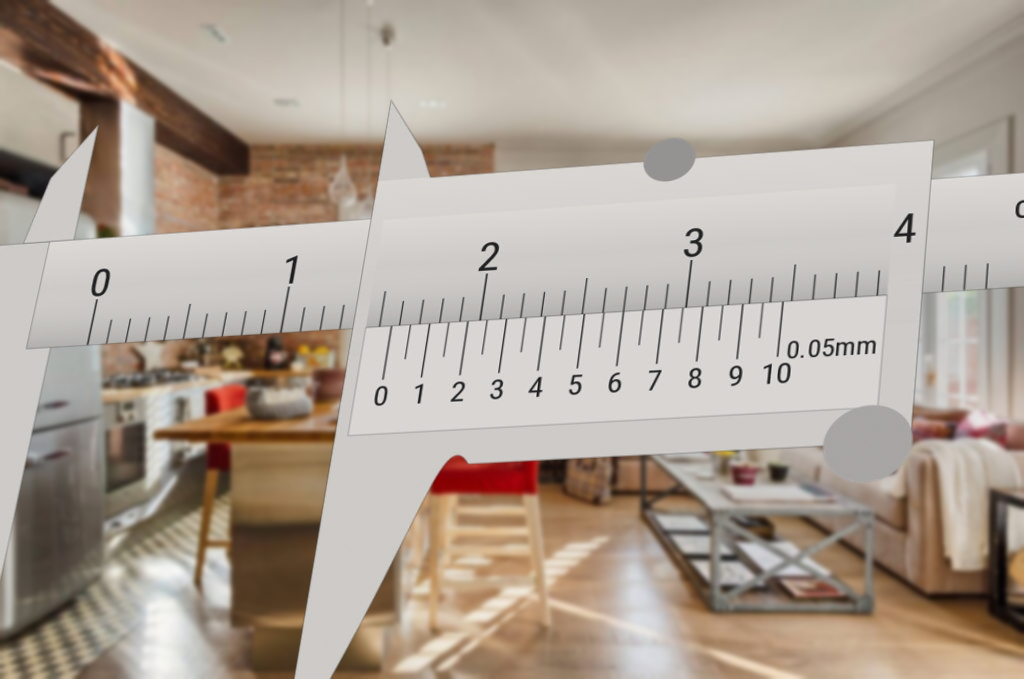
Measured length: 15.6 mm
